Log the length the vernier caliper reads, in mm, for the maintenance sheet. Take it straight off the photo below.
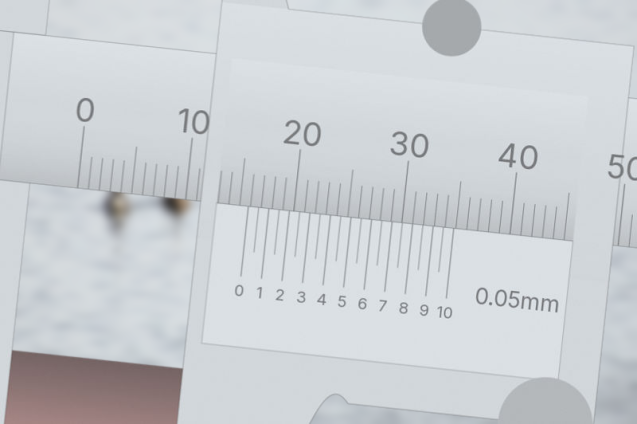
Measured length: 15.8 mm
